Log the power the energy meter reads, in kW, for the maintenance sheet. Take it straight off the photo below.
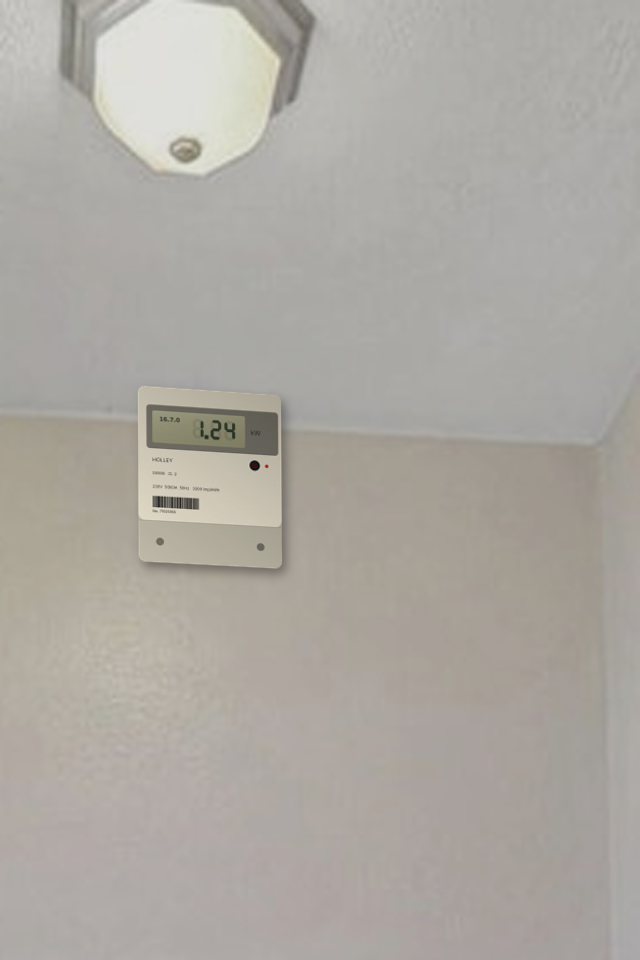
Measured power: 1.24 kW
